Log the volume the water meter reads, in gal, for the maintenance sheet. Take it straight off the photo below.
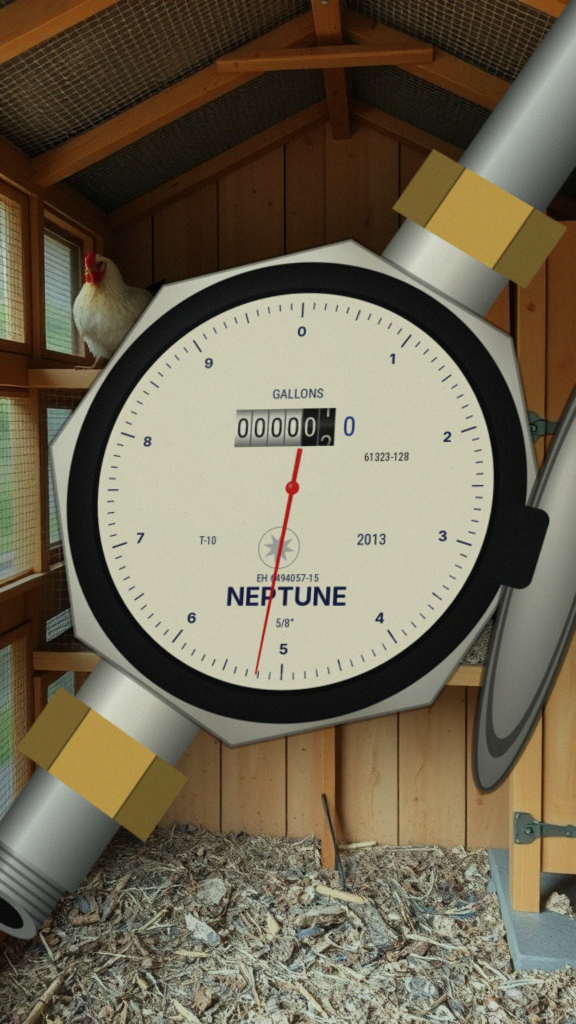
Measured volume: 15.2 gal
